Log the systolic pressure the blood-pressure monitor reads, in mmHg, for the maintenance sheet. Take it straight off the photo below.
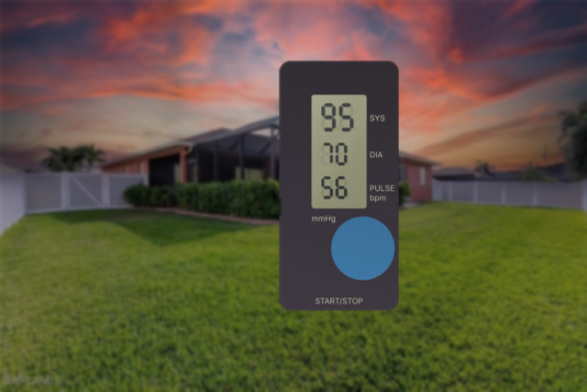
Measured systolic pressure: 95 mmHg
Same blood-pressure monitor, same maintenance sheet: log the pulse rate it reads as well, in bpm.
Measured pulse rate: 56 bpm
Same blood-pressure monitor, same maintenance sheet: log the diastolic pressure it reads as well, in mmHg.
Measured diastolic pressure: 70 mmHg
